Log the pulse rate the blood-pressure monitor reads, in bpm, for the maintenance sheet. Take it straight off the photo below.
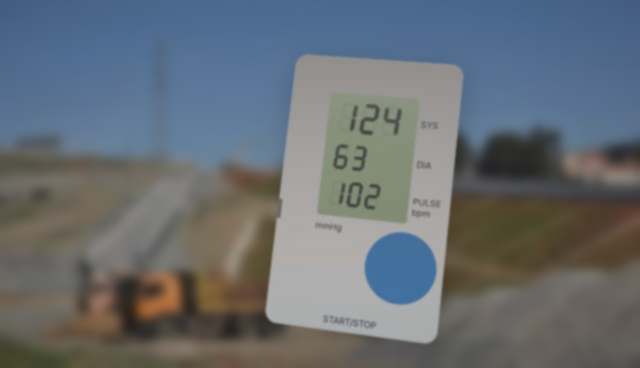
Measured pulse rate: 102 bpm
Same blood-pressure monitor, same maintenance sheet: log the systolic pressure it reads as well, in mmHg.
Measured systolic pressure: 124 mmHg
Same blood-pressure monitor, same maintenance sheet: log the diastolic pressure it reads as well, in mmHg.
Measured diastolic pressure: 63 mmHg
